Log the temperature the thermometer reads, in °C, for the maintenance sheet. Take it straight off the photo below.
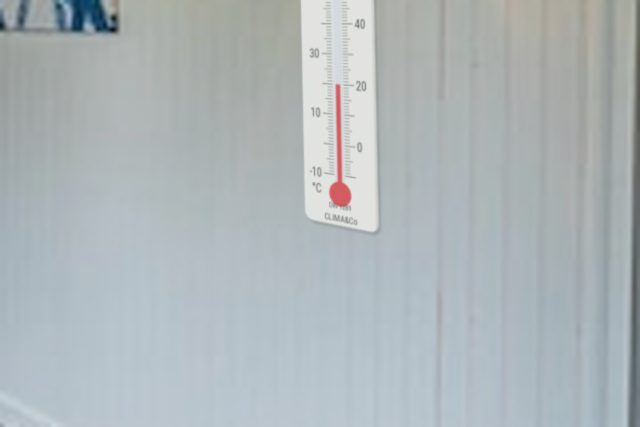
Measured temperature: 20 °C
